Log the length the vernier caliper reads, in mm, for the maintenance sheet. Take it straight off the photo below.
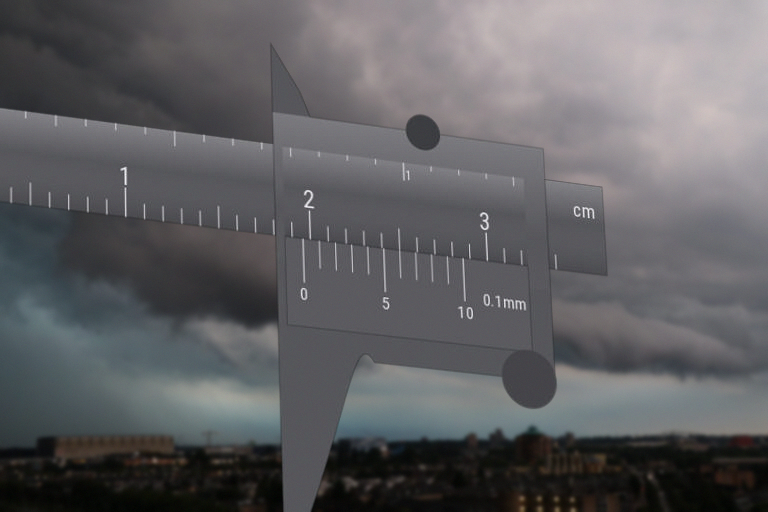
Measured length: 19.6 mm
